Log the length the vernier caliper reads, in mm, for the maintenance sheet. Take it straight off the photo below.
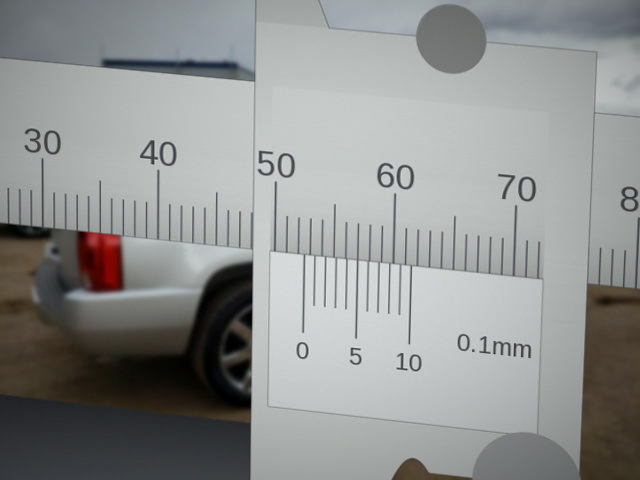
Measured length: 52.5 mm
